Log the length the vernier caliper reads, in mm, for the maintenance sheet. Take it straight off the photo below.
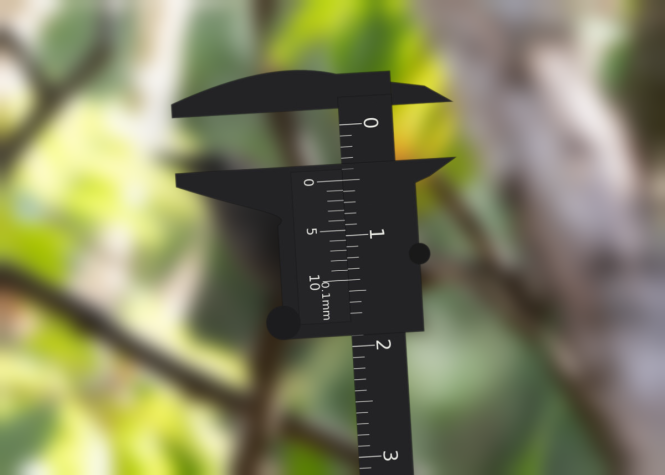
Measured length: 5.0 mm
